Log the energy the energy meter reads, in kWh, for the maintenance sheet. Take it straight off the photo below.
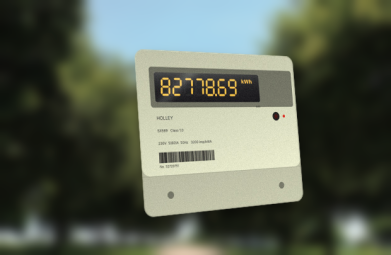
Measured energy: 82778.69 kWh
